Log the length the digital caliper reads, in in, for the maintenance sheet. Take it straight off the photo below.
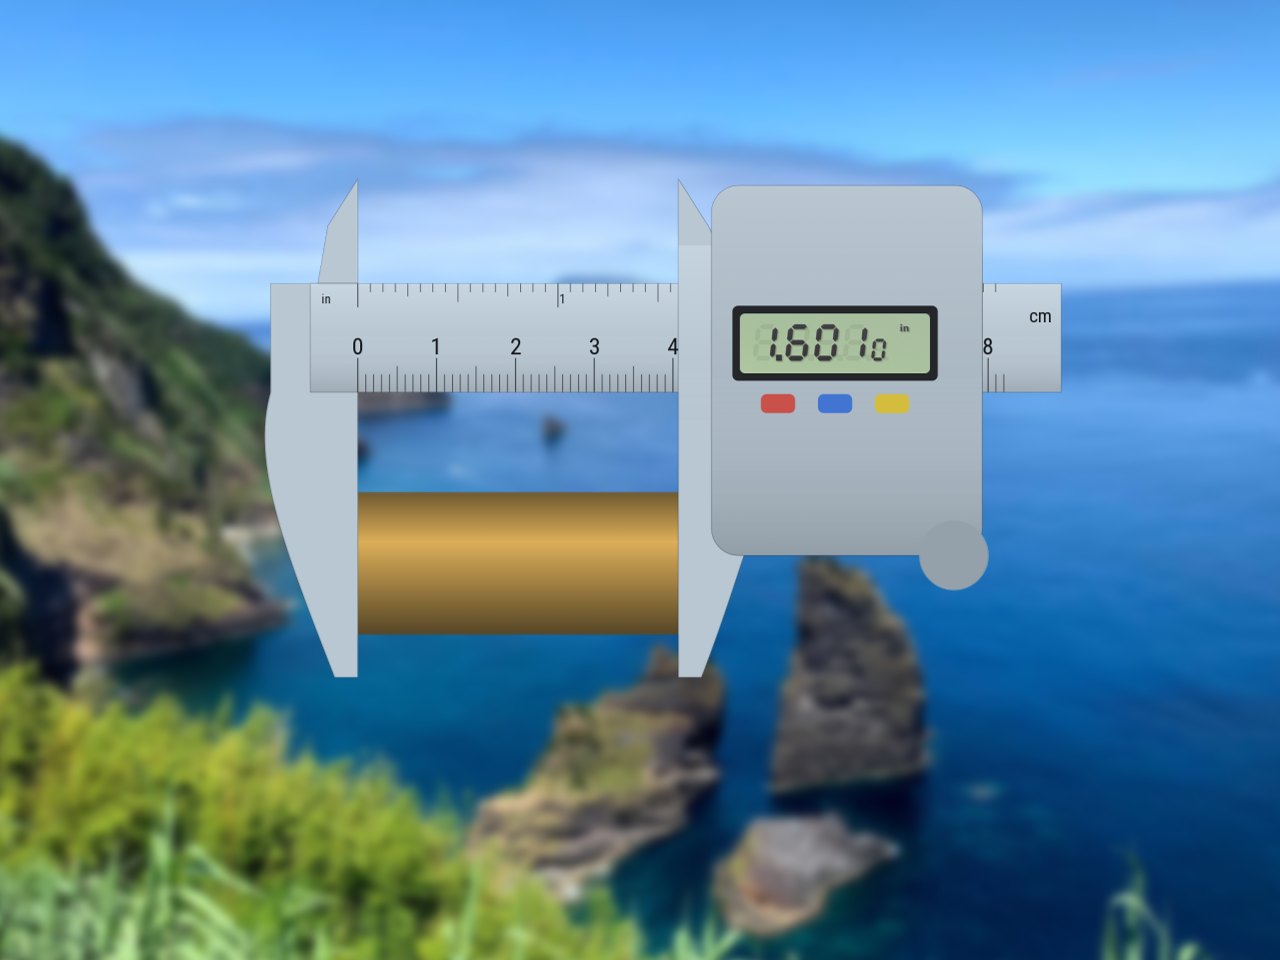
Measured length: 1.6010 in
